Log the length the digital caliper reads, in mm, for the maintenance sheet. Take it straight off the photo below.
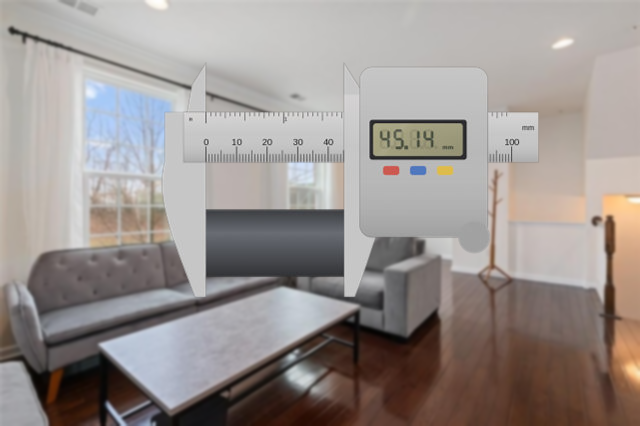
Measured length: 45.14 mm
